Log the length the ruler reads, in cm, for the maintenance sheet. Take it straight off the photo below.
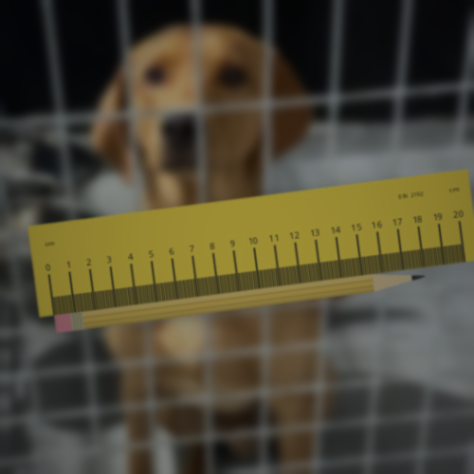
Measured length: 18 cm
